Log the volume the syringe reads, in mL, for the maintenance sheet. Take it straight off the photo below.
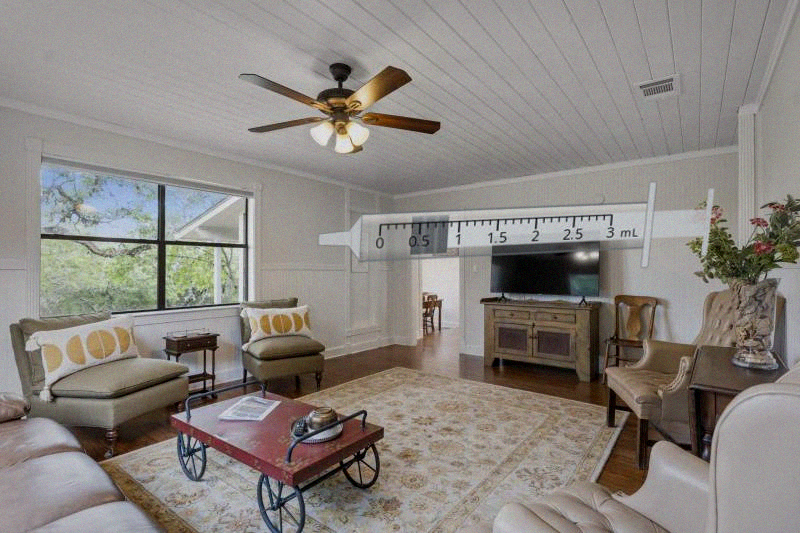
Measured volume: 0.4 mL
